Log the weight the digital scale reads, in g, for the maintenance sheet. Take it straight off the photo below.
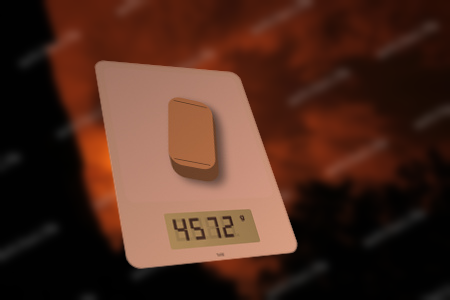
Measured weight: 4572 g
